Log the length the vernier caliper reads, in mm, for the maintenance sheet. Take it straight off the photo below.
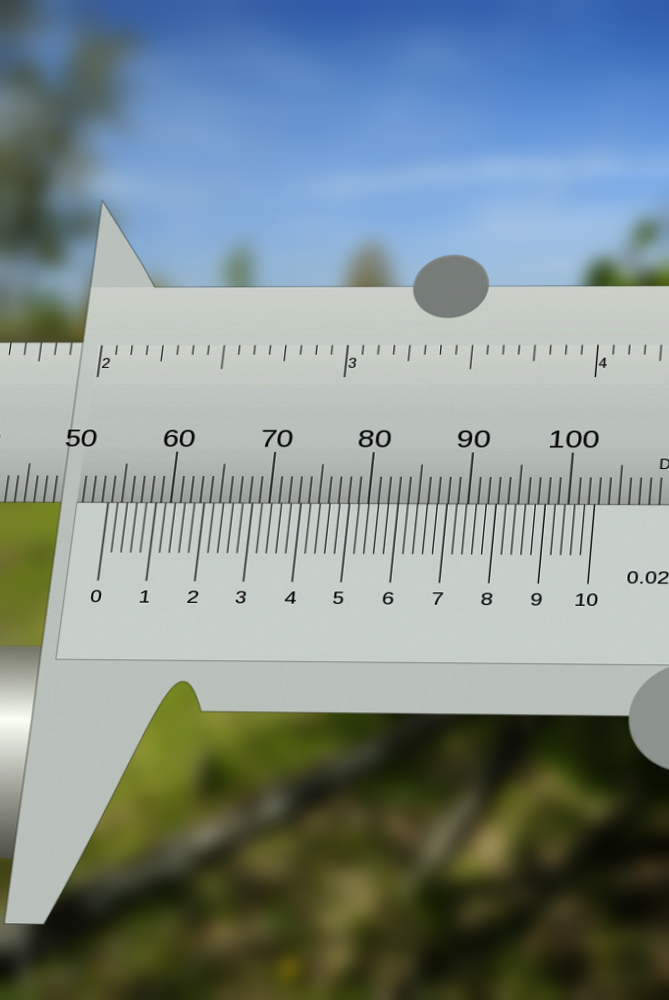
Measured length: 53.6 mm
